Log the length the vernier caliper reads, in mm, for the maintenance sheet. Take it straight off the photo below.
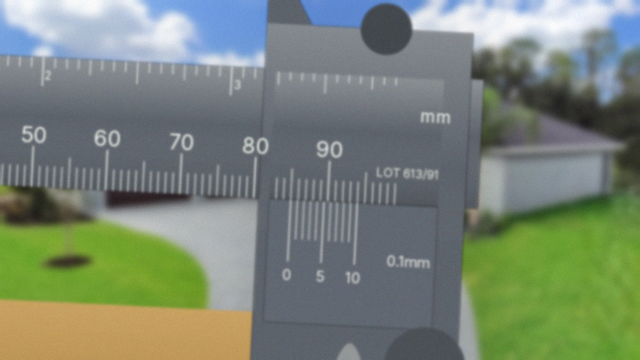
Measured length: 85.0 mm
